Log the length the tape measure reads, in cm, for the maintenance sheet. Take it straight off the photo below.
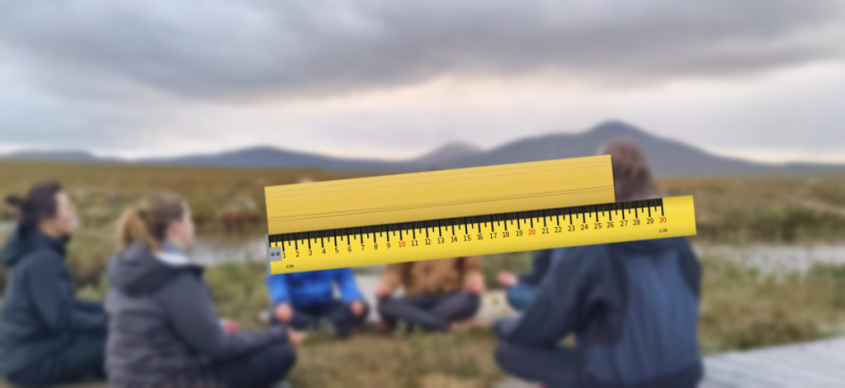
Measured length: 26.5 cm
